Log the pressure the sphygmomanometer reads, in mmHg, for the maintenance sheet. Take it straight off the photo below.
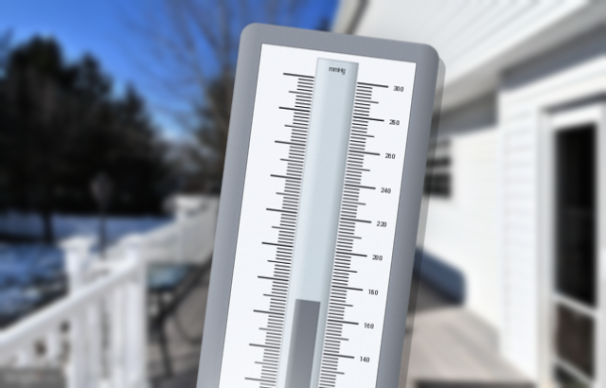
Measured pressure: 170 mmHg
